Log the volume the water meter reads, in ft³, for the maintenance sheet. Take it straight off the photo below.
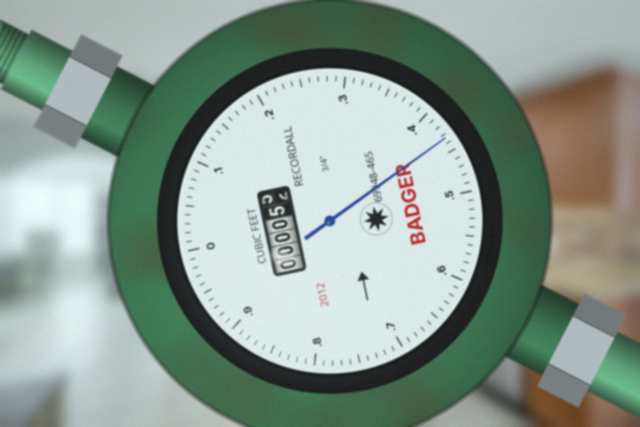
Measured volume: 55.43 ft³
